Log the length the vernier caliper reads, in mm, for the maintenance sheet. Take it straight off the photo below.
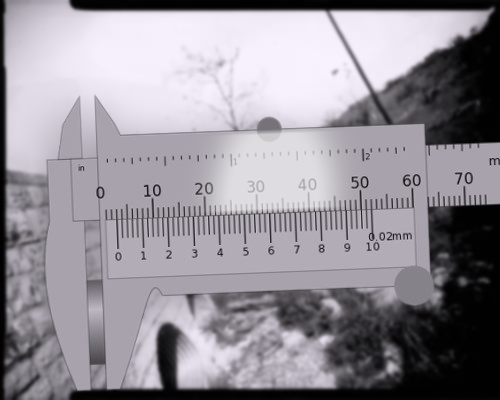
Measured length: 3.0 mm
